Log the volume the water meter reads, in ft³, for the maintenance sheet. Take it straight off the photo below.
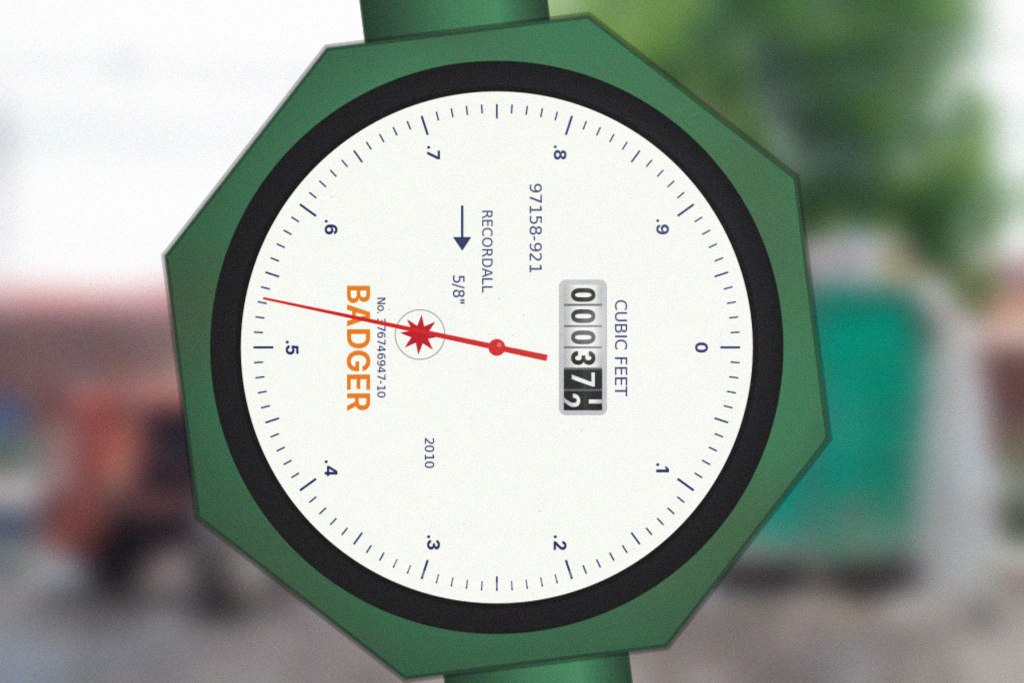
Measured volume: 371.53 ft³
